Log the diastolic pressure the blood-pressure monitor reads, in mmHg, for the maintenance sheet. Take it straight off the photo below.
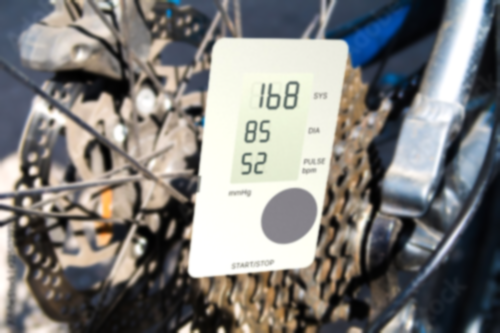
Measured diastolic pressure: 85 mmHg
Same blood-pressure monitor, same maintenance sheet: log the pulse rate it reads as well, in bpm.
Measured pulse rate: 52 bpm
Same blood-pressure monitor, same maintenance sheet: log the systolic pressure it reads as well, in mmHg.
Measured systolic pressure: 168 mmHg
